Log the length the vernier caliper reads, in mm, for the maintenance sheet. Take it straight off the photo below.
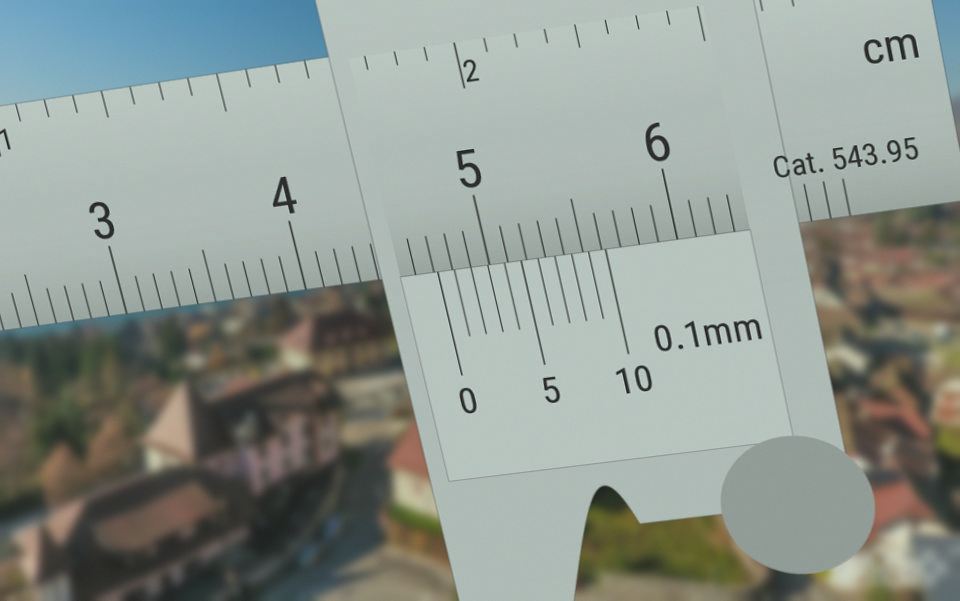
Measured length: 47.2 mm
